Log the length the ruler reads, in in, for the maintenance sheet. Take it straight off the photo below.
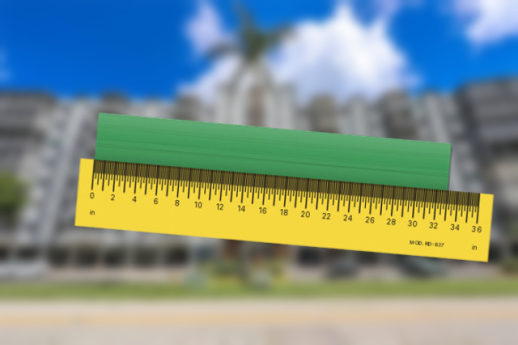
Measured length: 33 in
